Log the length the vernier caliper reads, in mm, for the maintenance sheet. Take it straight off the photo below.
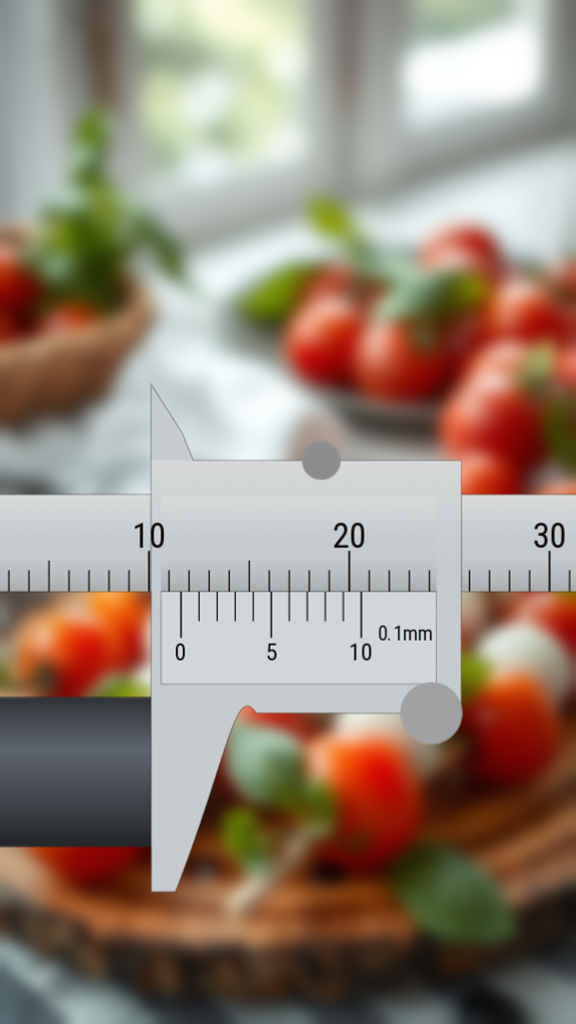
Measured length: 11.6 mm
